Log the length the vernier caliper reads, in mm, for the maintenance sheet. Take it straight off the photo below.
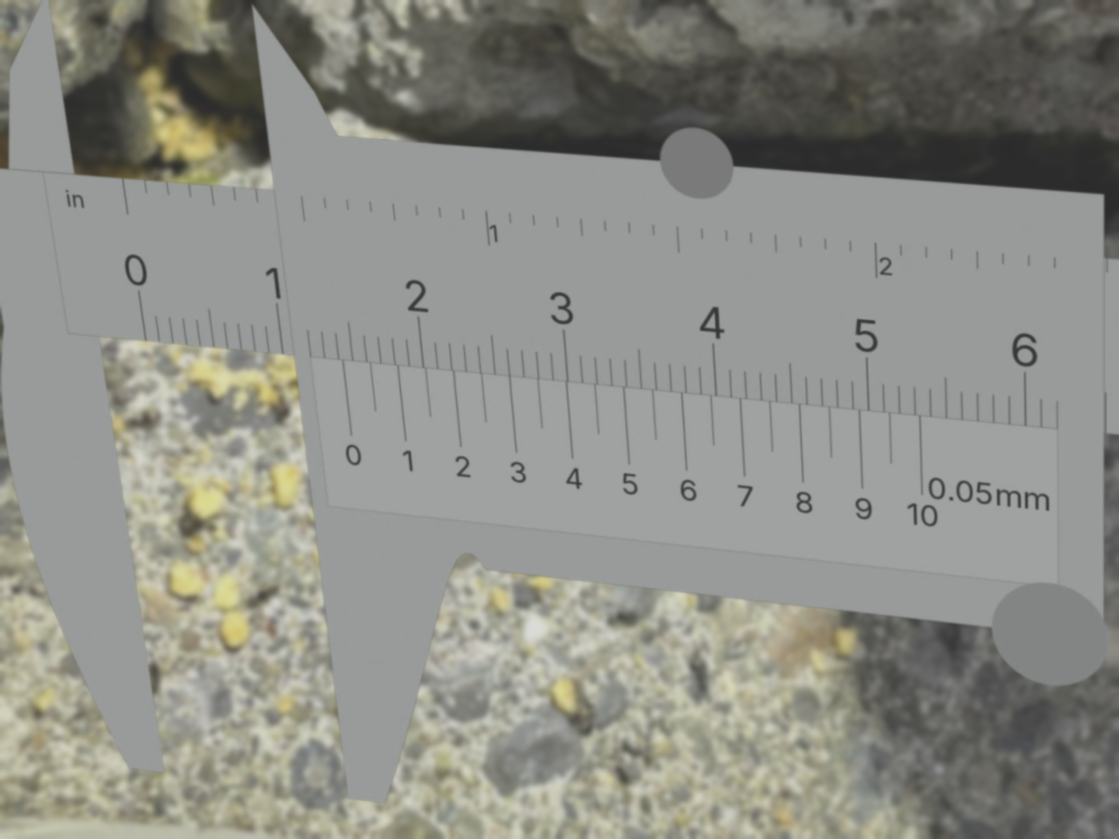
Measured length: 14.3 mm
